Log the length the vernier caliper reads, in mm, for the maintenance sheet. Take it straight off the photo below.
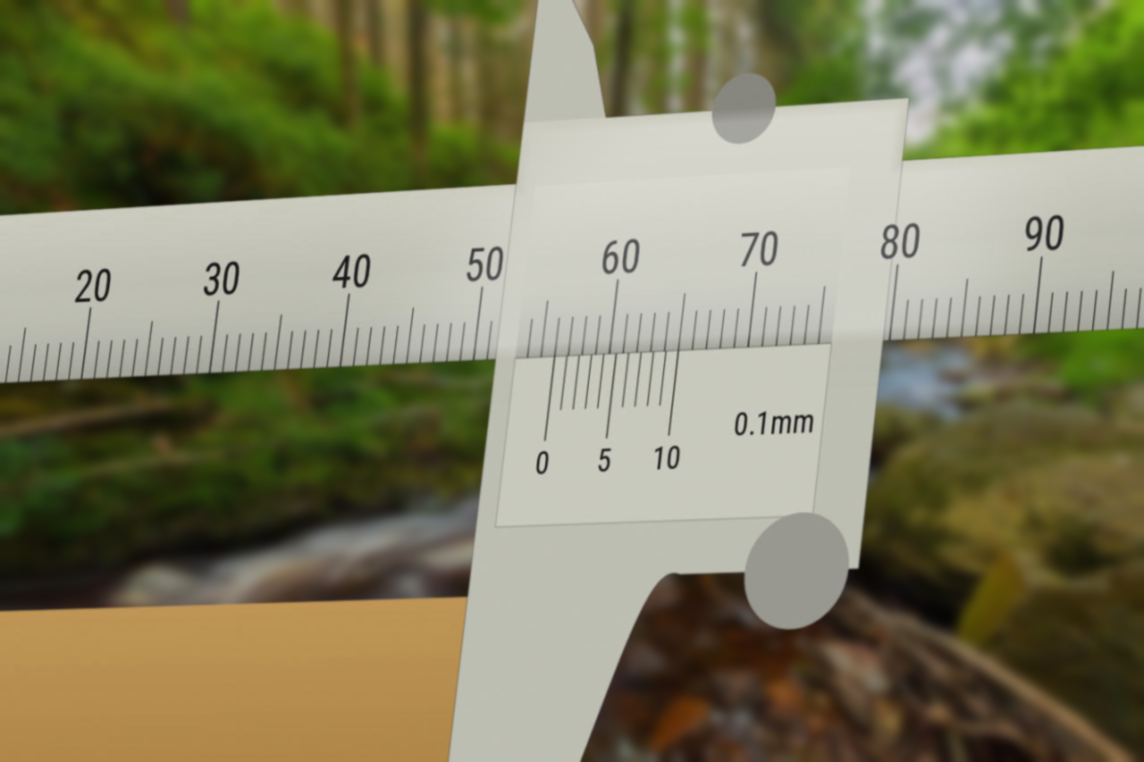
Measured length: 56.0 mm
